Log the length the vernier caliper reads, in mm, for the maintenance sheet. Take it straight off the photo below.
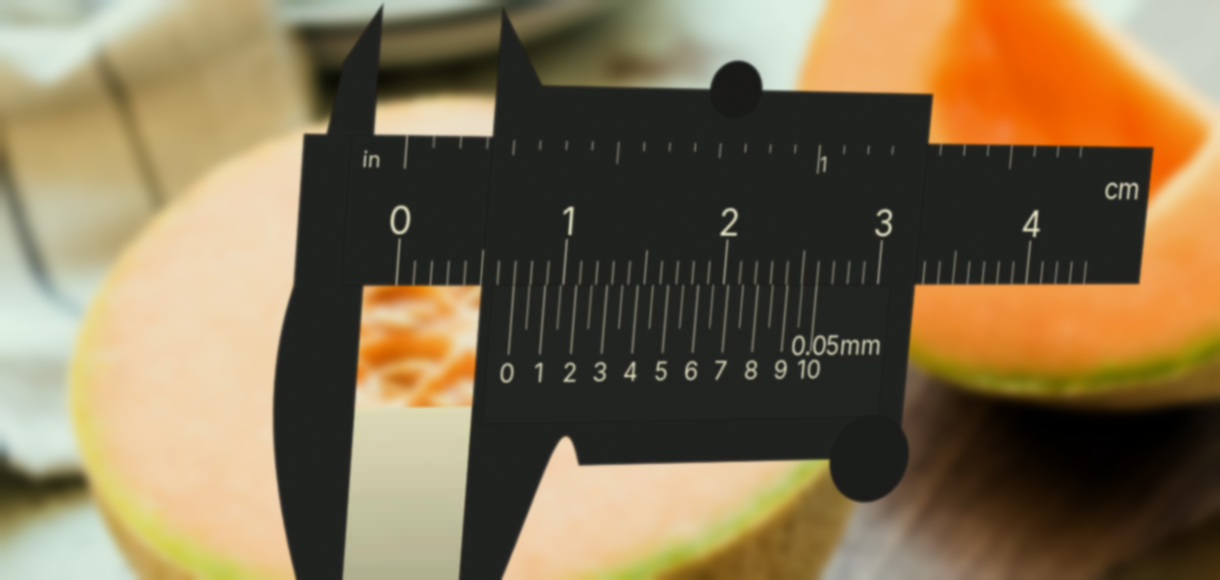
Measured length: 7.0 mm
